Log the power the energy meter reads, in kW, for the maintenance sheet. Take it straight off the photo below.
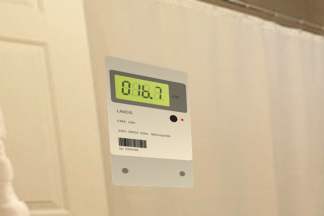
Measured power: 16.7 kW
